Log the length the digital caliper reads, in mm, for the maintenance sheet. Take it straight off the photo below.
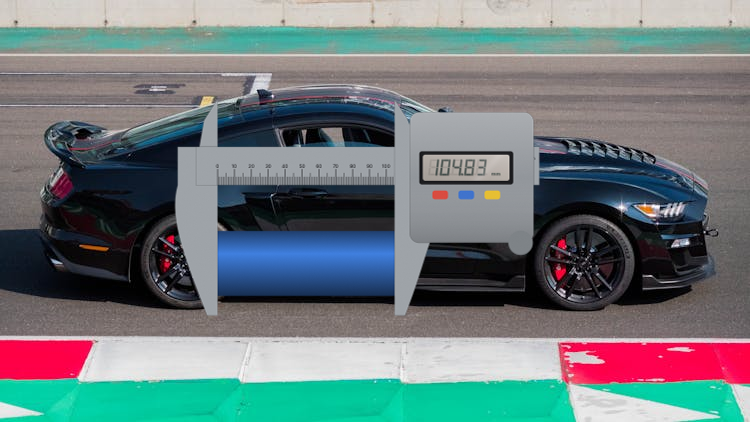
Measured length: 104.83 mm
